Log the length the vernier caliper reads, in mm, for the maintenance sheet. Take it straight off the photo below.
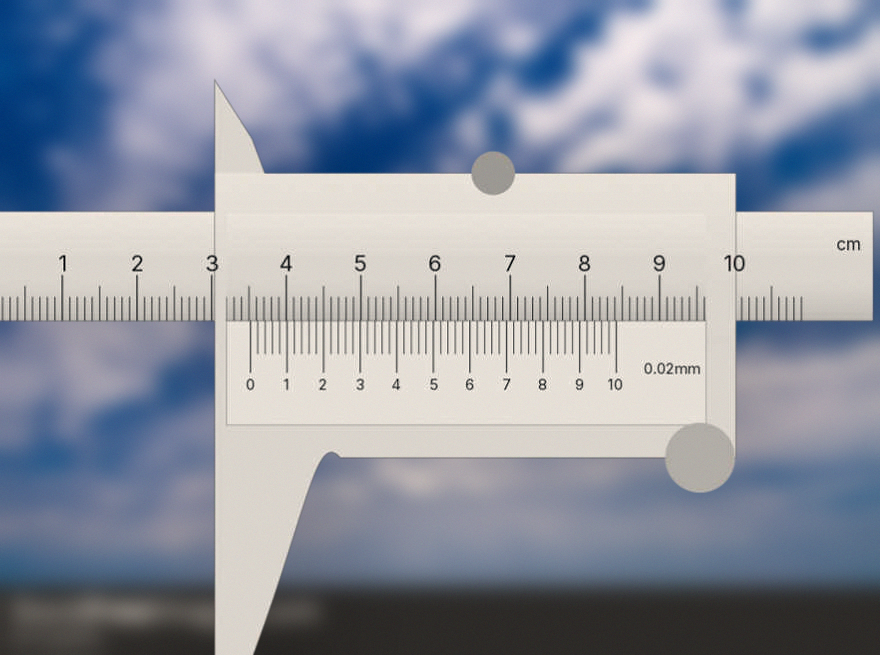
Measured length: 35.2 mm
